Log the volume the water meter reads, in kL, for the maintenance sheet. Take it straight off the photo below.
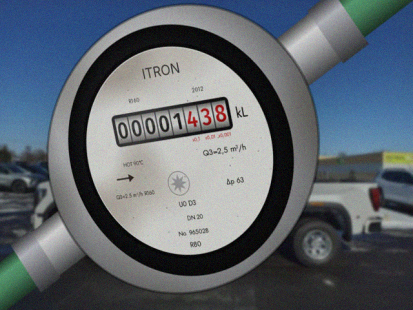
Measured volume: 1.438 kL
